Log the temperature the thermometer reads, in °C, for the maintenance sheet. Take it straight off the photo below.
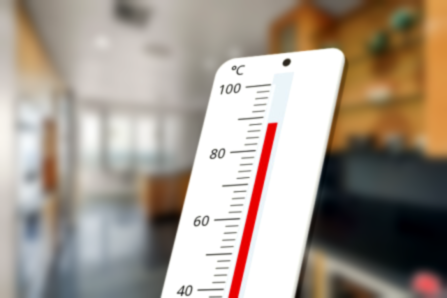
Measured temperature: 88 °C
